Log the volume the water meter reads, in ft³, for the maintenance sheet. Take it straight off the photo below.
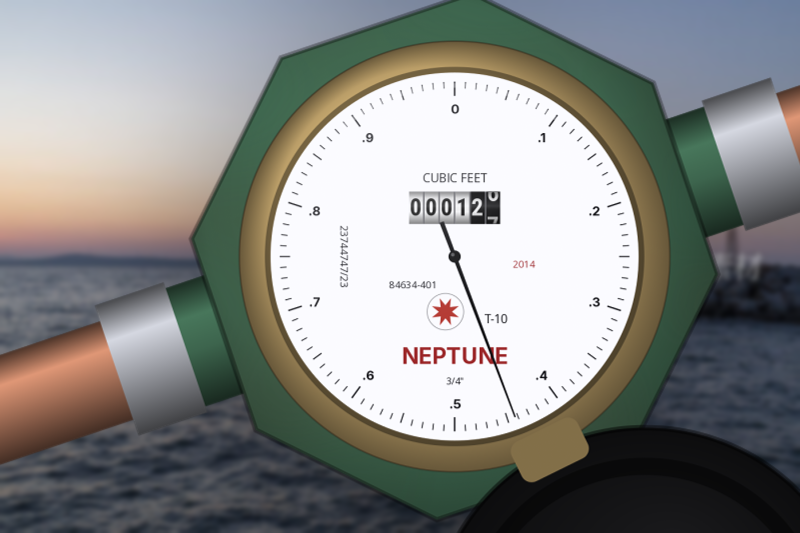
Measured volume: 126.44 ft³
